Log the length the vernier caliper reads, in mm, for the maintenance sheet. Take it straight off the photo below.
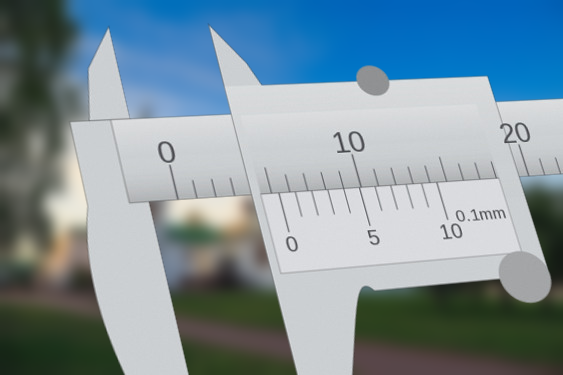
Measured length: 5.4 mm
